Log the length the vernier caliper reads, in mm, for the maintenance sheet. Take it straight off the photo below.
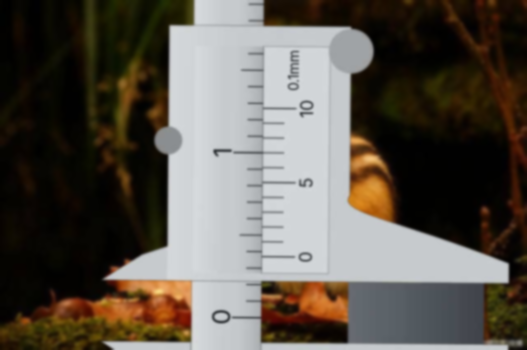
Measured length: 3.7 mm
